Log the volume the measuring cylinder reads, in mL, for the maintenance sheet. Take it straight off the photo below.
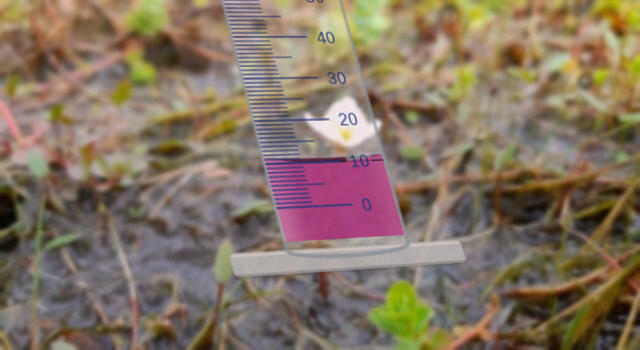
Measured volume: 10 mL
